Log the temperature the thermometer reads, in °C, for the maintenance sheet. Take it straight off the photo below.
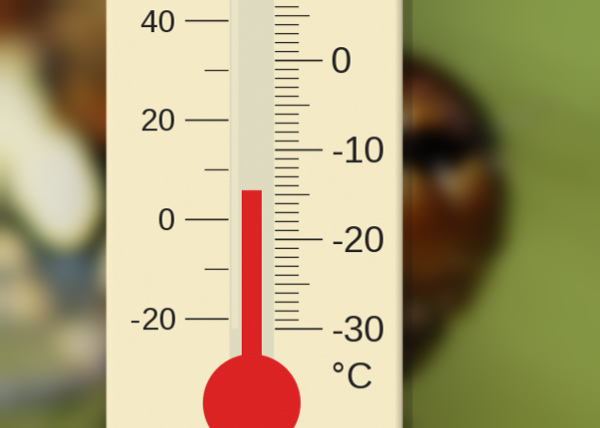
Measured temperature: -14.5 °C
